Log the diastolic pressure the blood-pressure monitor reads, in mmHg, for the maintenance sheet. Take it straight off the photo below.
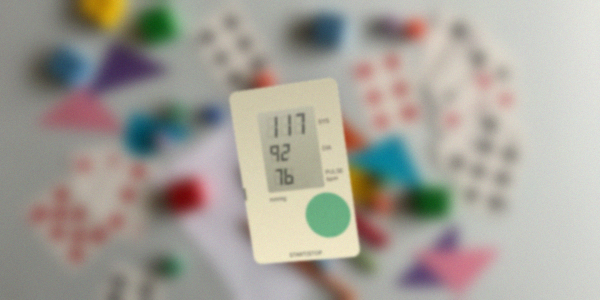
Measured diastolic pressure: 92 mmHg
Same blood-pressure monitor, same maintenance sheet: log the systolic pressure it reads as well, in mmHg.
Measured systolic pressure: 117 mmHg
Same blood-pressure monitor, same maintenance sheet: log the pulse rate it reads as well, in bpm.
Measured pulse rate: 76 bpm
